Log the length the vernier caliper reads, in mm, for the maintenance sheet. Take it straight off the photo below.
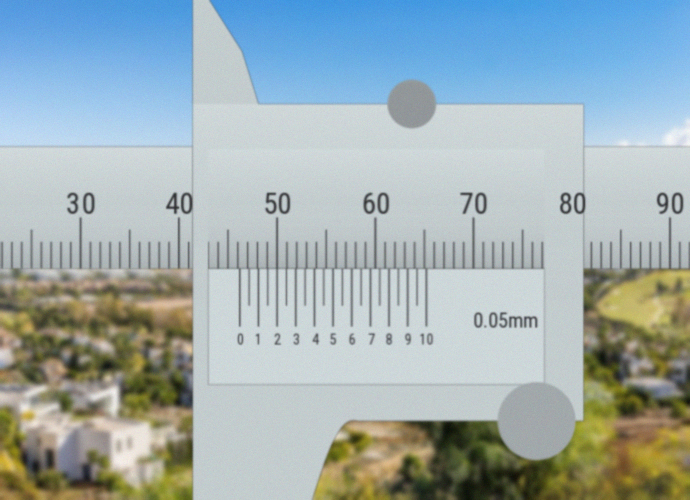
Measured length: 46.2 mm
